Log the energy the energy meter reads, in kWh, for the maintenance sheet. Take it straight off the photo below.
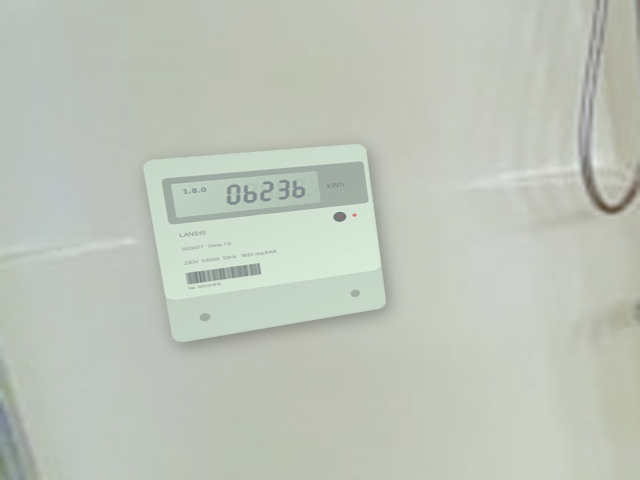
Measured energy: 6236 kWh
